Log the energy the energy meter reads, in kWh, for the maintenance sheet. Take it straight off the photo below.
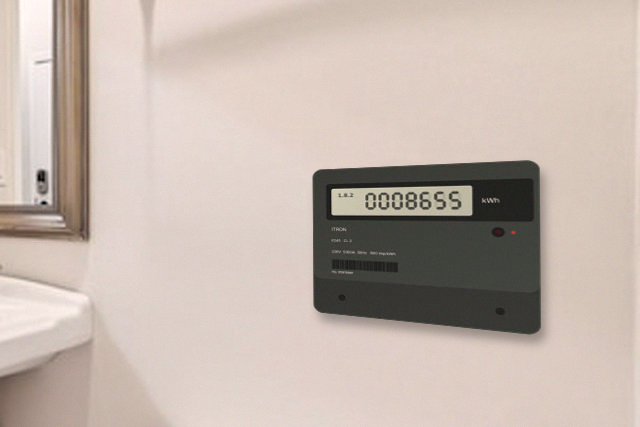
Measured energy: 8655 kWh
